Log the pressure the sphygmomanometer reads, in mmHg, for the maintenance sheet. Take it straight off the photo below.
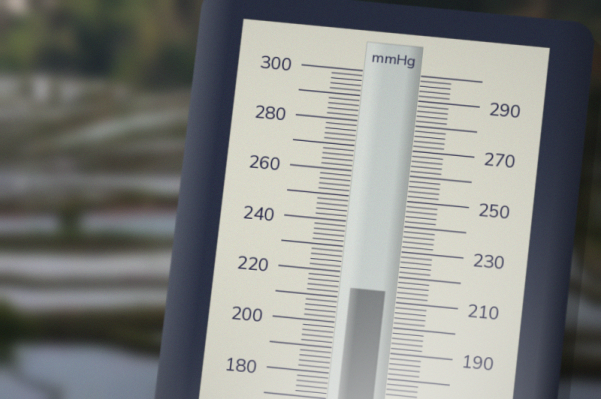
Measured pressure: 214 mmHg
